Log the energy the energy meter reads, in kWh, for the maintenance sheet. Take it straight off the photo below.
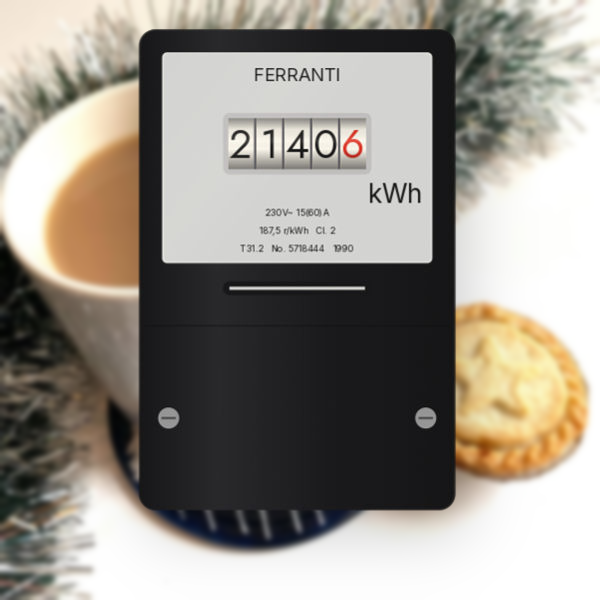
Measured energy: 2140.6 kWh
